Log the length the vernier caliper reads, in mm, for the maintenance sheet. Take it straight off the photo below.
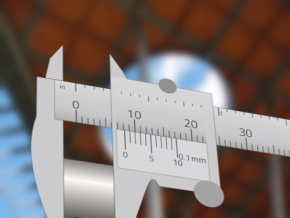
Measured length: 8.2 mm
